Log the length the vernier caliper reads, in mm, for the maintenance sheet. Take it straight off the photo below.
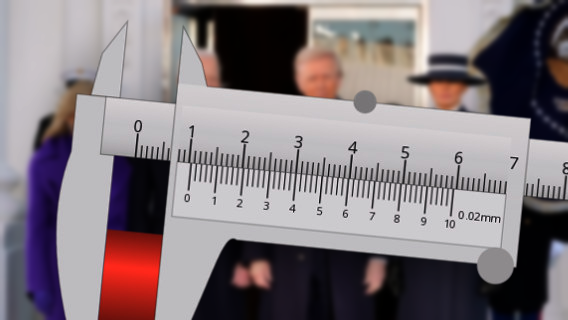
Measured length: 10.4 mm
